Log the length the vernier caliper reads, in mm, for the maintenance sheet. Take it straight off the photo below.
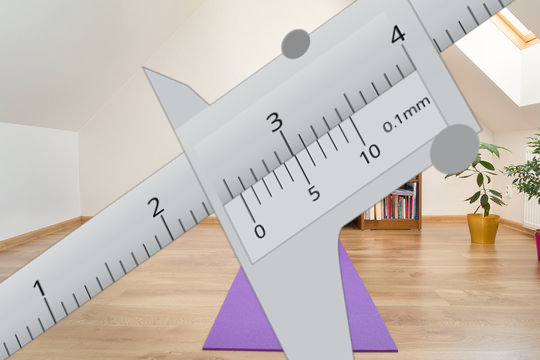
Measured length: 25.6 mm
